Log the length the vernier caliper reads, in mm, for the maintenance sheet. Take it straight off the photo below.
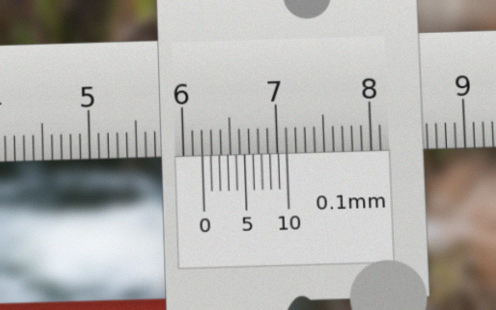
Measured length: 62.0 mm
